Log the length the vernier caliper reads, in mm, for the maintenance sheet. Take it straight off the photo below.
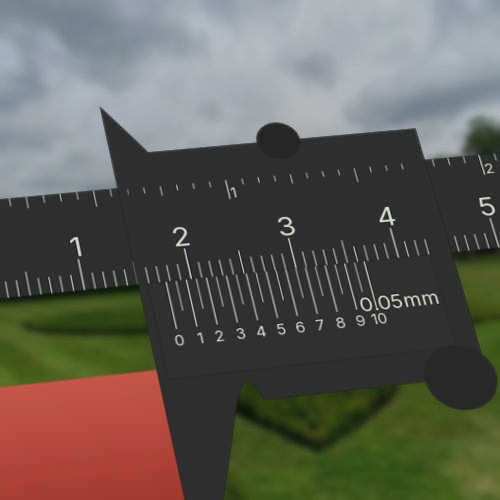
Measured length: 17.6 mm
